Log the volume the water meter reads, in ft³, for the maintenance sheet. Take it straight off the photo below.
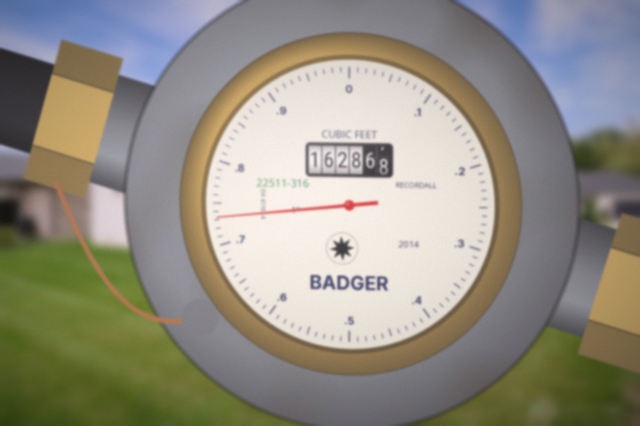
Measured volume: 162867.73 ft³
